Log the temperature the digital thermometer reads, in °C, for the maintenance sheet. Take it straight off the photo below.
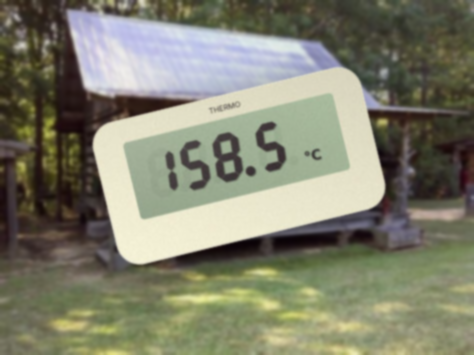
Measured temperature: 158.5 °C
